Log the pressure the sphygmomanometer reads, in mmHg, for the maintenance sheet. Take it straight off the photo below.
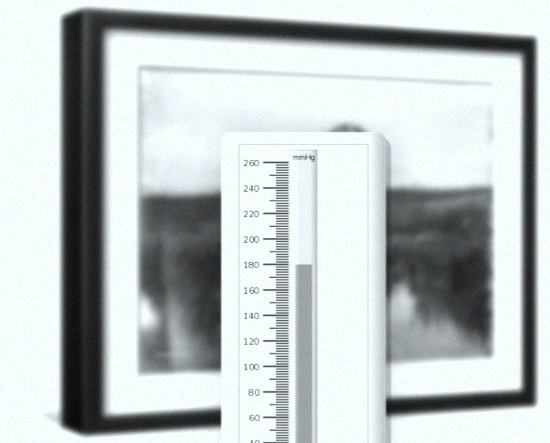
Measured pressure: 180 mmHg
